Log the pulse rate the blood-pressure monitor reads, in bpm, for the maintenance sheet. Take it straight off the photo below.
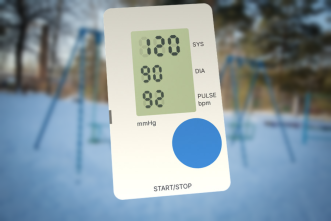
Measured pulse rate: 92 bpm
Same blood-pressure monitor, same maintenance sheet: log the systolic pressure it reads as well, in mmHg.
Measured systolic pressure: 120 mmHg
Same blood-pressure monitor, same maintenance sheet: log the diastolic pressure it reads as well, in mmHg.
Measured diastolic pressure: 90 mmHg
